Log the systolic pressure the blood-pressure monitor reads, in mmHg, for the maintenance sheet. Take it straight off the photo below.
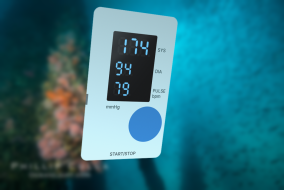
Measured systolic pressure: 174 mmHg
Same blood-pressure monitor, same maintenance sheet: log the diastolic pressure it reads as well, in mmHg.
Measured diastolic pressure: 94 mmHg
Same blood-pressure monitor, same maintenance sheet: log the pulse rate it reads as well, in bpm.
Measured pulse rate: 79 bpm
